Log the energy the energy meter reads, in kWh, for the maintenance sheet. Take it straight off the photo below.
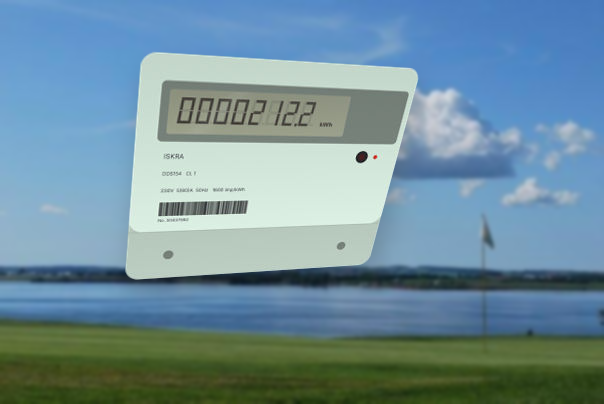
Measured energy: 212.2 kWh
